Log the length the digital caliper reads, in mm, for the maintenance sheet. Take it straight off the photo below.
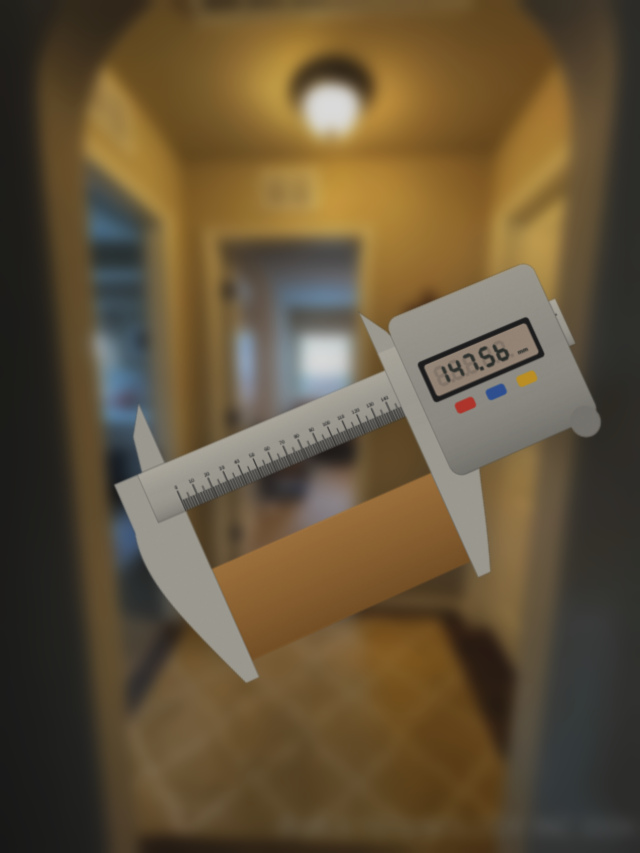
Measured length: 147.56 mm
